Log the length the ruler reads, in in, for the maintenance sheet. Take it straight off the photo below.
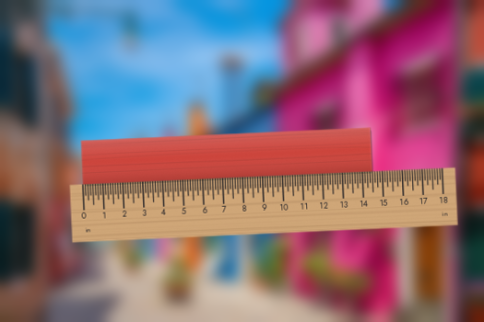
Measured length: 14.5 in
